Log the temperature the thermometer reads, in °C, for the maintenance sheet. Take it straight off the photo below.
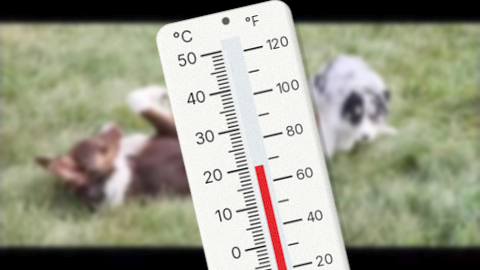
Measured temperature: 20 °C
